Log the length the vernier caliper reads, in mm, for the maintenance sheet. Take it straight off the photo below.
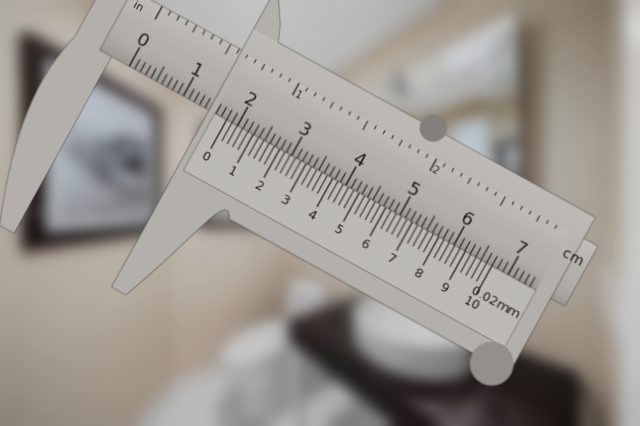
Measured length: 18.0 mm
